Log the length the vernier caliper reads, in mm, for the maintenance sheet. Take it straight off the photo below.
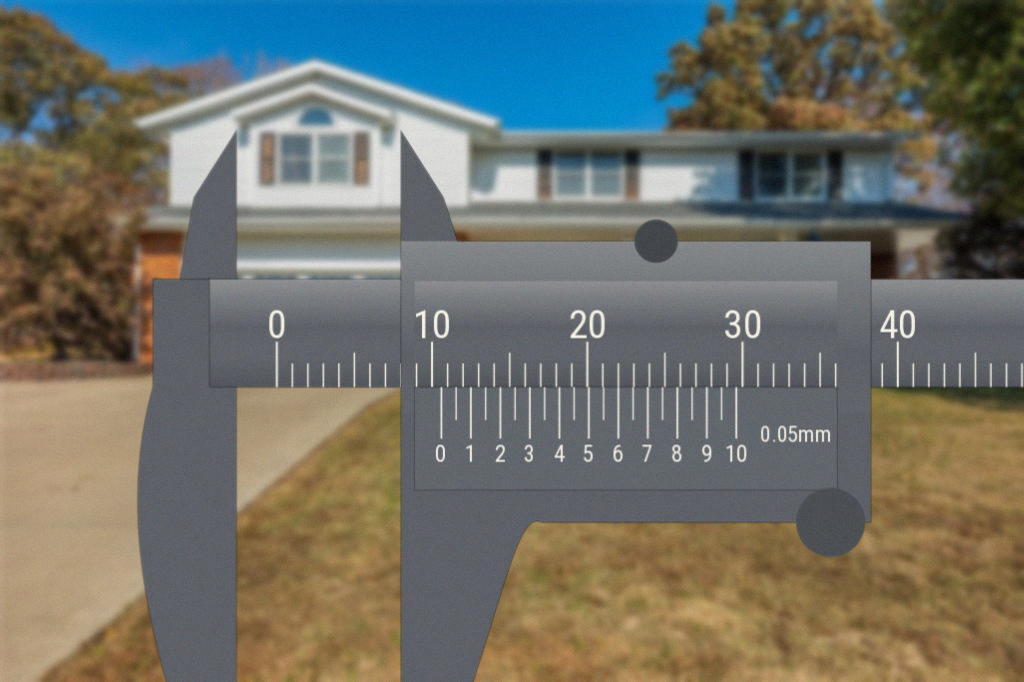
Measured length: 10.6 mm
